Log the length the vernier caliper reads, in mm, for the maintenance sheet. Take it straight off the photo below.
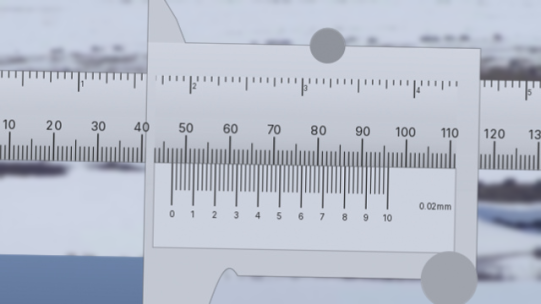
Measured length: 47.0 mm
